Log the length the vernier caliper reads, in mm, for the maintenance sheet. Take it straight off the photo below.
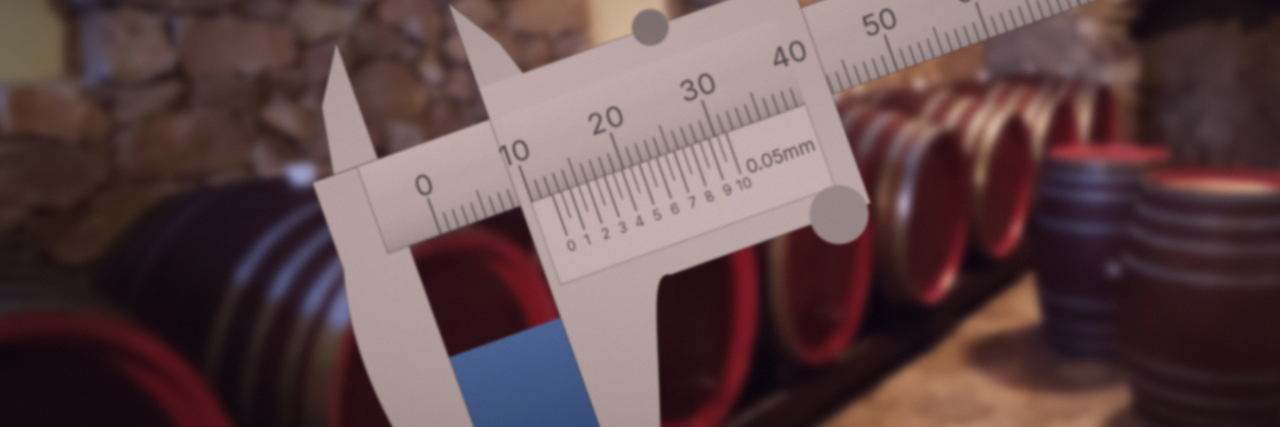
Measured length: 12.2 mm
